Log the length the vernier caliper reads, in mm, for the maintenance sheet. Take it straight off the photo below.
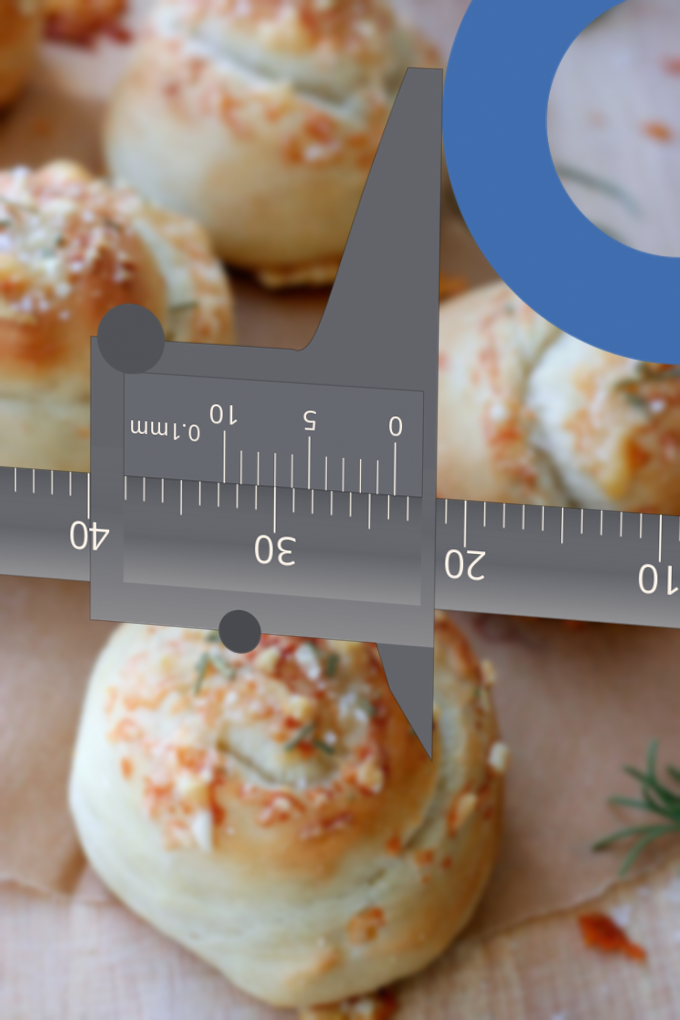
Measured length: 23.7 mm
